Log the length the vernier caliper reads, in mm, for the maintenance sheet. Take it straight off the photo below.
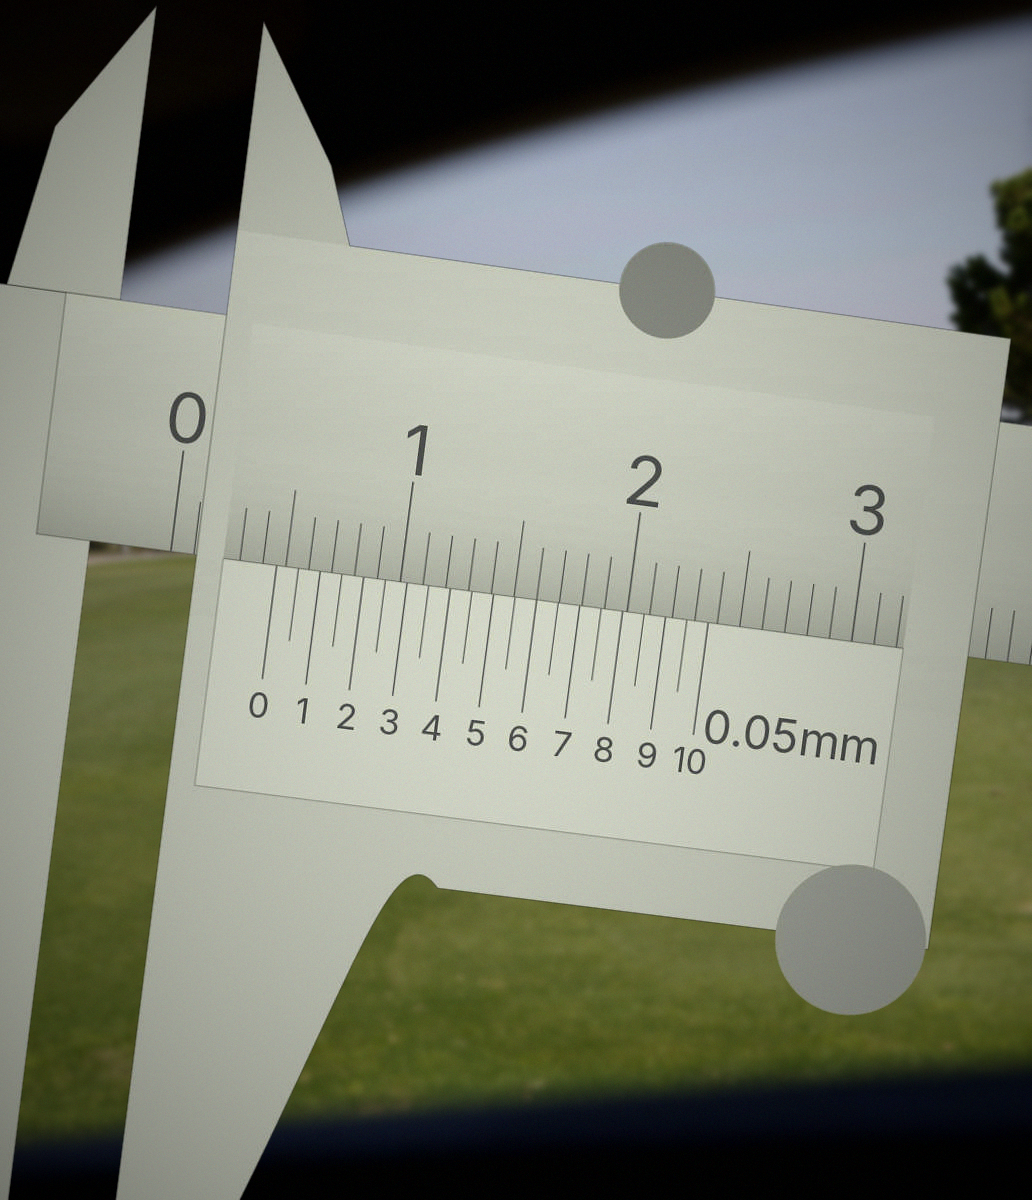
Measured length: 4.60 mm
